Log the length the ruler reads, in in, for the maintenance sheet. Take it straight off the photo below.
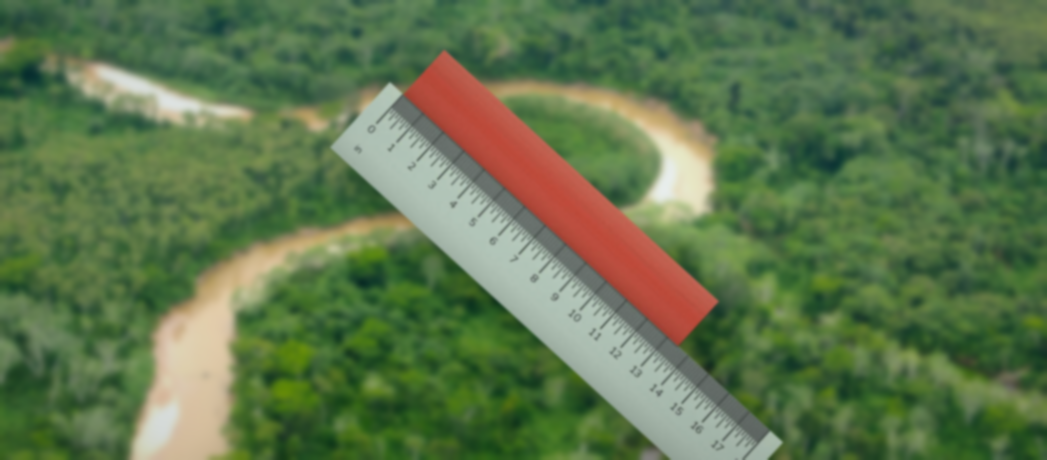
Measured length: 13.5 in
